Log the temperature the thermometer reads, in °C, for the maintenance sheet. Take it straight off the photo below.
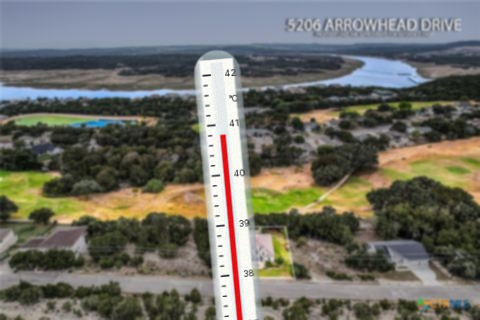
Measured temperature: 40.8 °C
